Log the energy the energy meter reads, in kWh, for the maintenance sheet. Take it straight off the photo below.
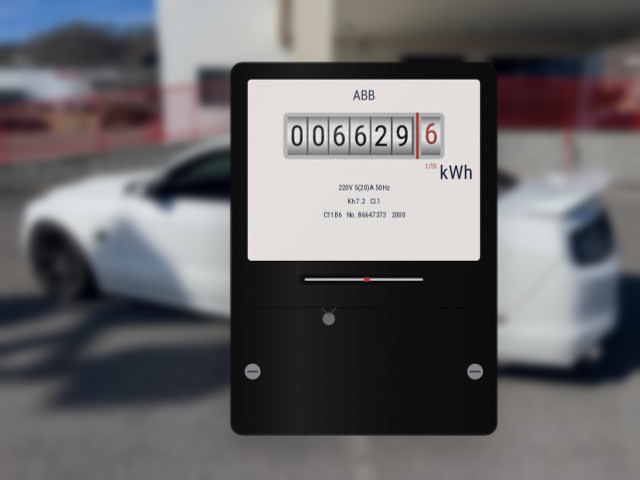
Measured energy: 6629.6 kWh
